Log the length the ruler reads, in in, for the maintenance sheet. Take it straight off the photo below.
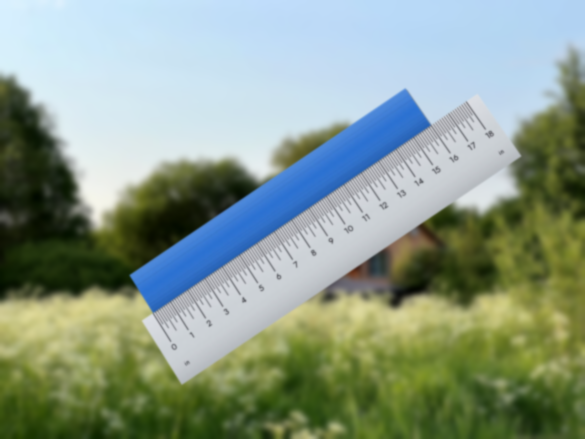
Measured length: 16 in
